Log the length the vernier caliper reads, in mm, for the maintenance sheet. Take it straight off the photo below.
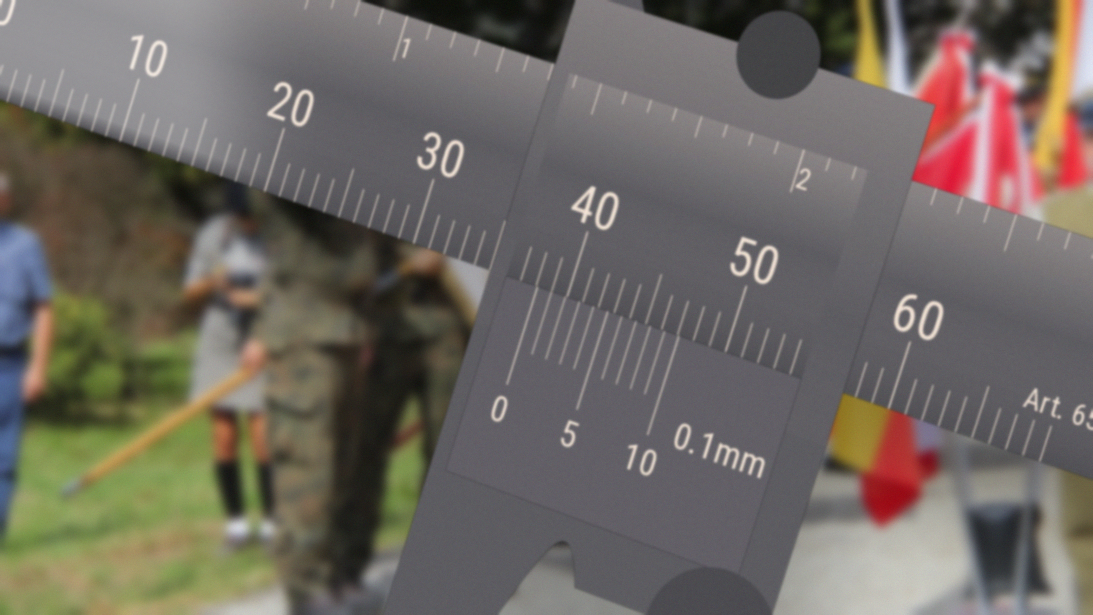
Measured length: 38.1 mm
